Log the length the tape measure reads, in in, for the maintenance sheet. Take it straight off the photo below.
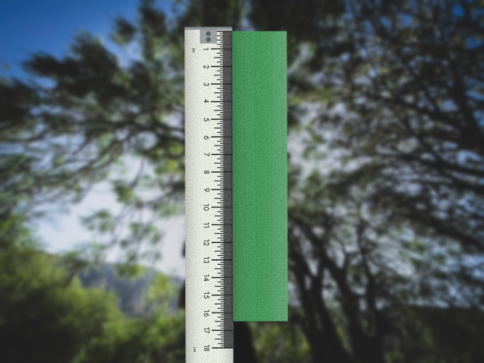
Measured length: 16.5 in
